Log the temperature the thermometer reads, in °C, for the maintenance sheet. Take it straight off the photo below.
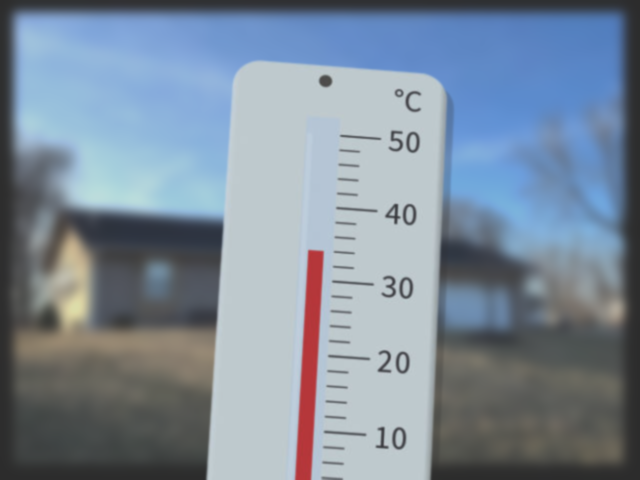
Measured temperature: 34 °C
